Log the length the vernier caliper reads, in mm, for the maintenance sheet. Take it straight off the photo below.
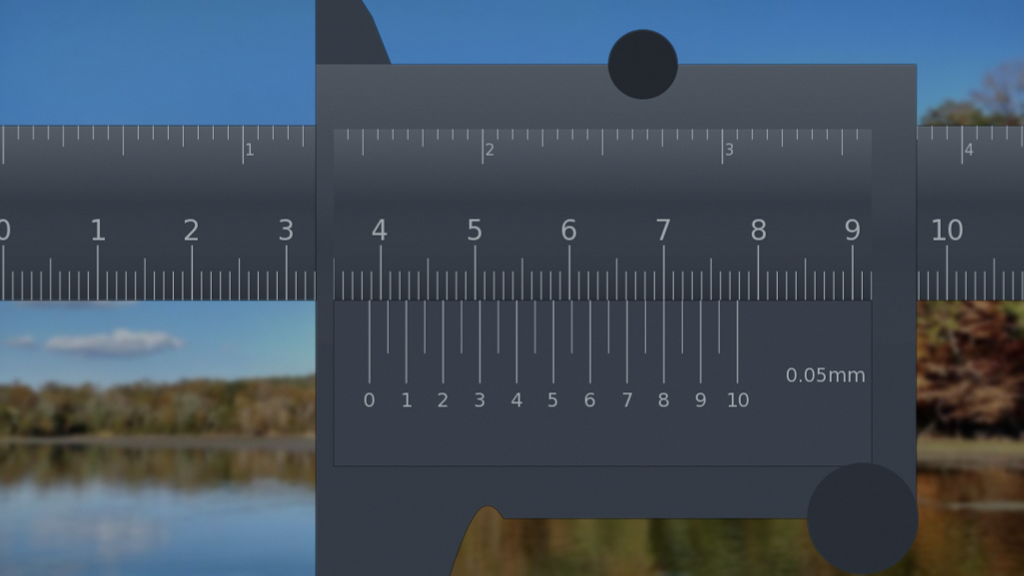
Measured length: 38.8 mm
